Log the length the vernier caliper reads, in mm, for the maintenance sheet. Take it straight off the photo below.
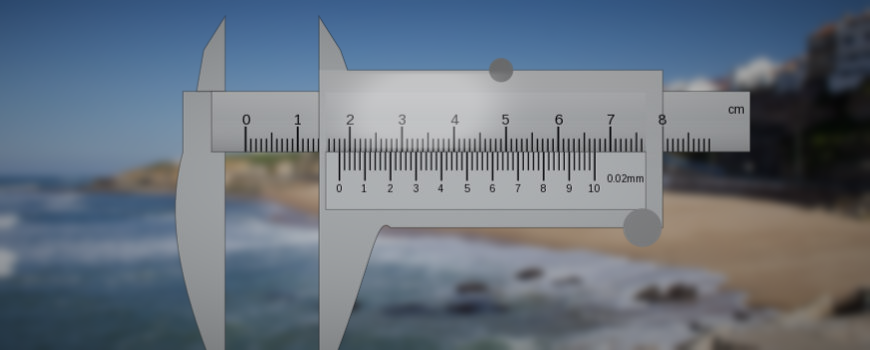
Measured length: 18.0 mm
